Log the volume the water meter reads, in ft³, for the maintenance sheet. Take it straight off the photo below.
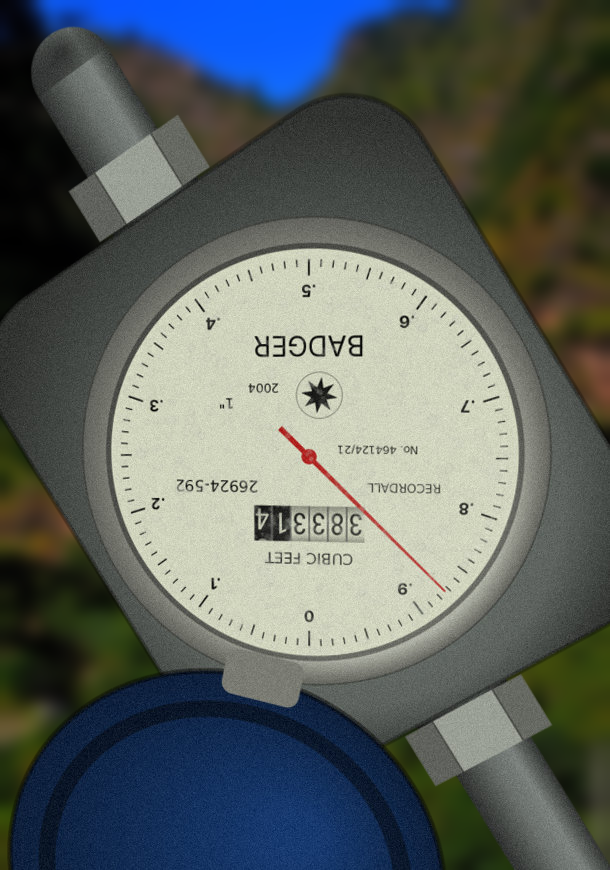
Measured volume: 383313.87 ft³
